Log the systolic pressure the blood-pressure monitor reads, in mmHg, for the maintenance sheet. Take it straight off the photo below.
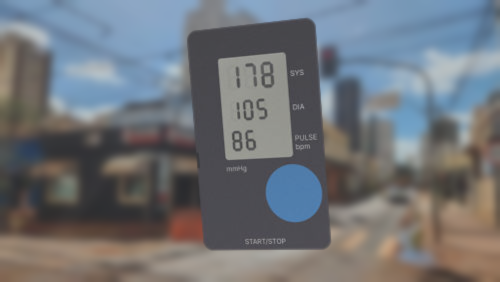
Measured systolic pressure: 178 mmHg
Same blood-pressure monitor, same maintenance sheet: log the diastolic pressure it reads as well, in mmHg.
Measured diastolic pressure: 105 mmHg
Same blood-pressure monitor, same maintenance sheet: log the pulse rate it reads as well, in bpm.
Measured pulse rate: 86 bpm
